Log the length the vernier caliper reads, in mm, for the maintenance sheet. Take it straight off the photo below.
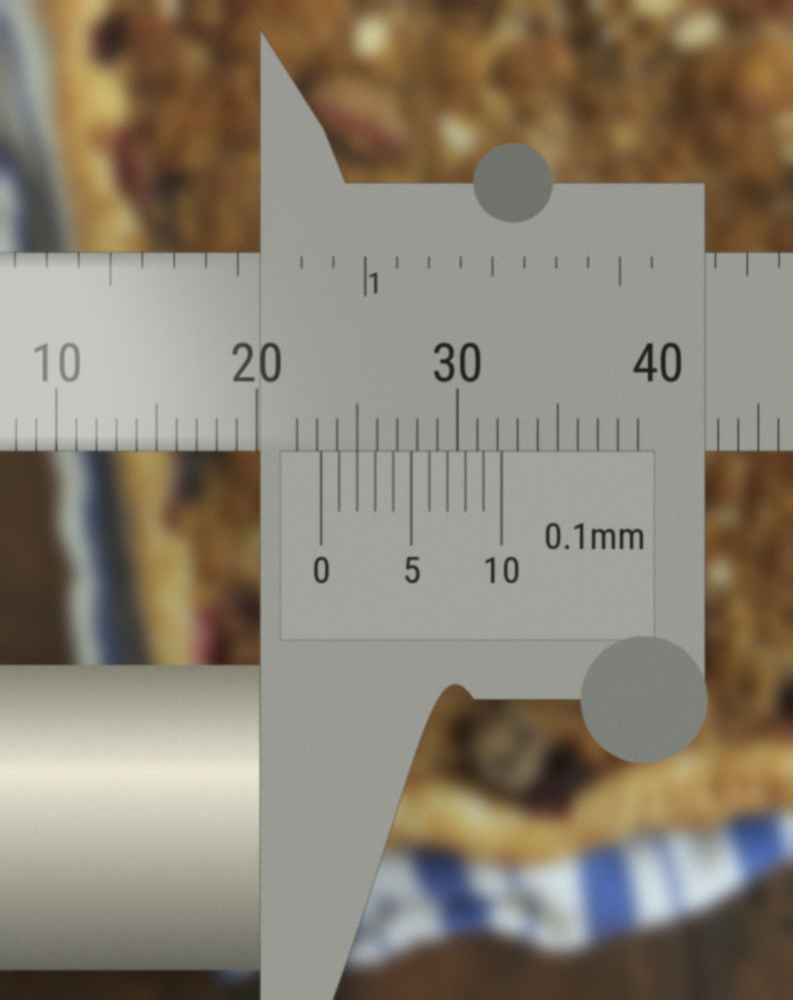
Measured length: 23.2 mm
